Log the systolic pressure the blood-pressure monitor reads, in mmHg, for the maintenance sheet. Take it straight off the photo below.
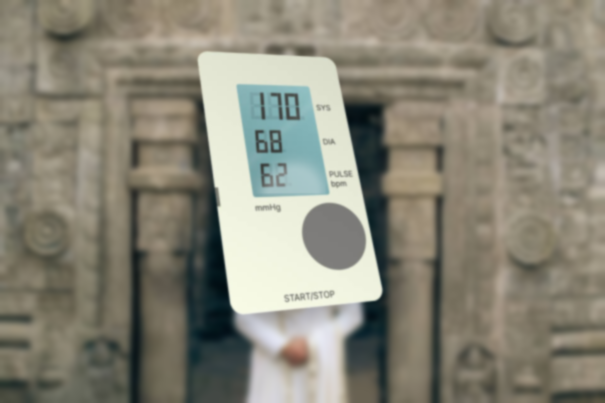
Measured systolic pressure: 170 mmHg
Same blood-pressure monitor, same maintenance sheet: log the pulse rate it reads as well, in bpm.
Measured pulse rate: 62 bpm
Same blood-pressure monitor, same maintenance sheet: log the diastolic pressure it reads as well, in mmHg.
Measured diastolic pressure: 68 mmHg
